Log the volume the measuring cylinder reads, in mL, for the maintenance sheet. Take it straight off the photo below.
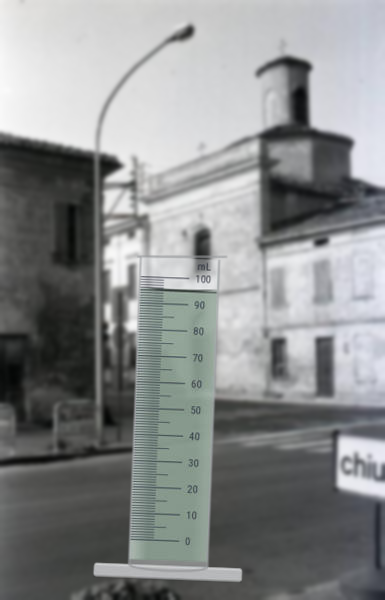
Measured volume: 95 mL
